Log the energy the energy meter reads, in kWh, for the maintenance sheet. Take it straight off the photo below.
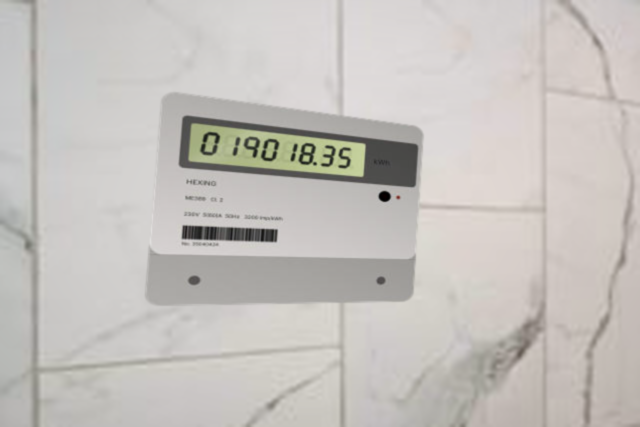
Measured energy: 19018.35 kWh
